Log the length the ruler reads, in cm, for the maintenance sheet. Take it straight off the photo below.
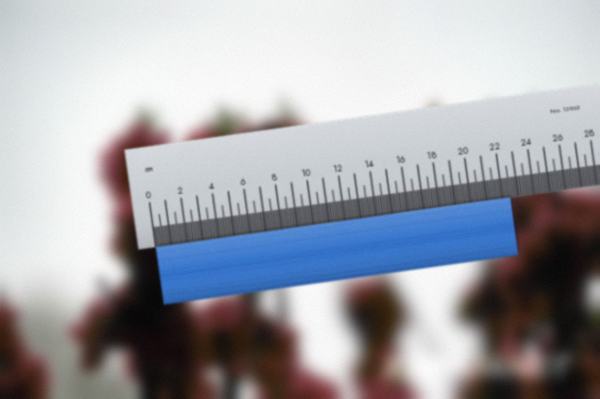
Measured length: 22.5 cm
